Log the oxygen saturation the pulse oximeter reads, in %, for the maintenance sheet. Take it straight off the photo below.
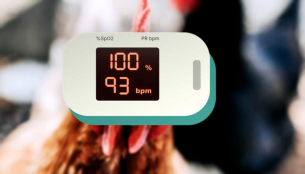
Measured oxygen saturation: 100 %
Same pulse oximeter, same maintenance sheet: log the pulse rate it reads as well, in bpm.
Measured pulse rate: 93 bpm
